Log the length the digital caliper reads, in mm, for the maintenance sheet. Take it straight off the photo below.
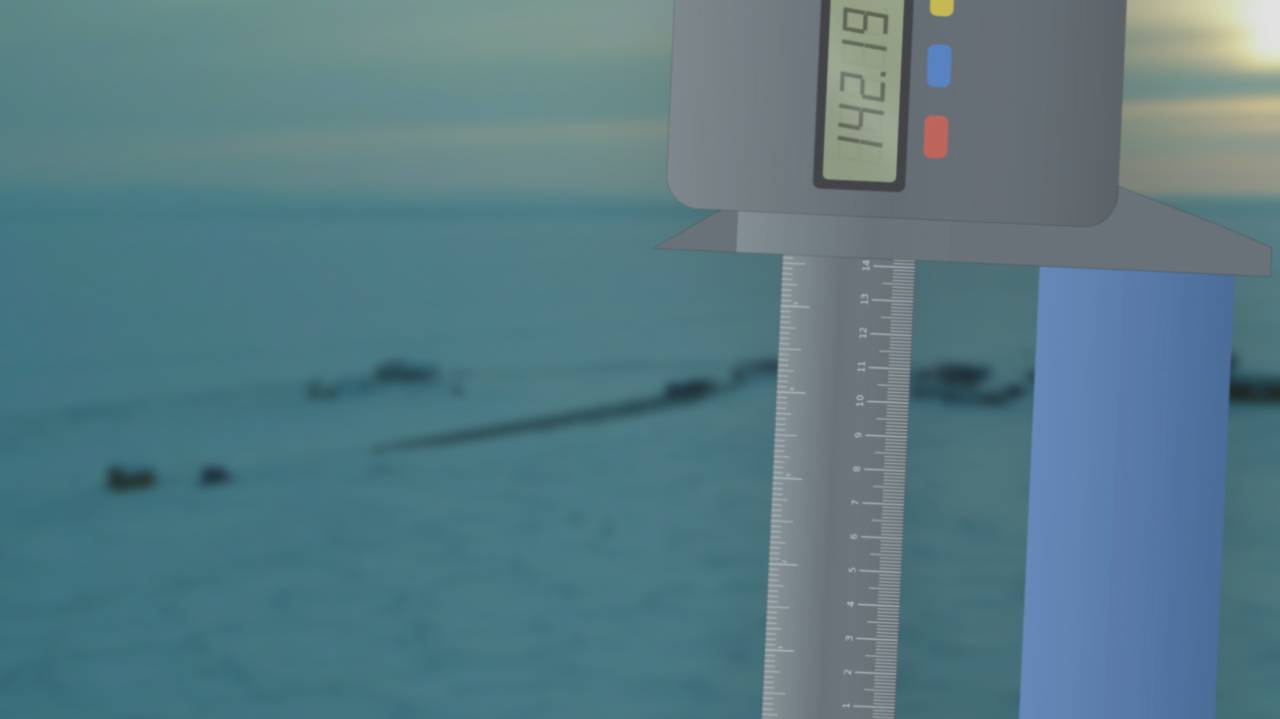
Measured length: 142.19 mm
